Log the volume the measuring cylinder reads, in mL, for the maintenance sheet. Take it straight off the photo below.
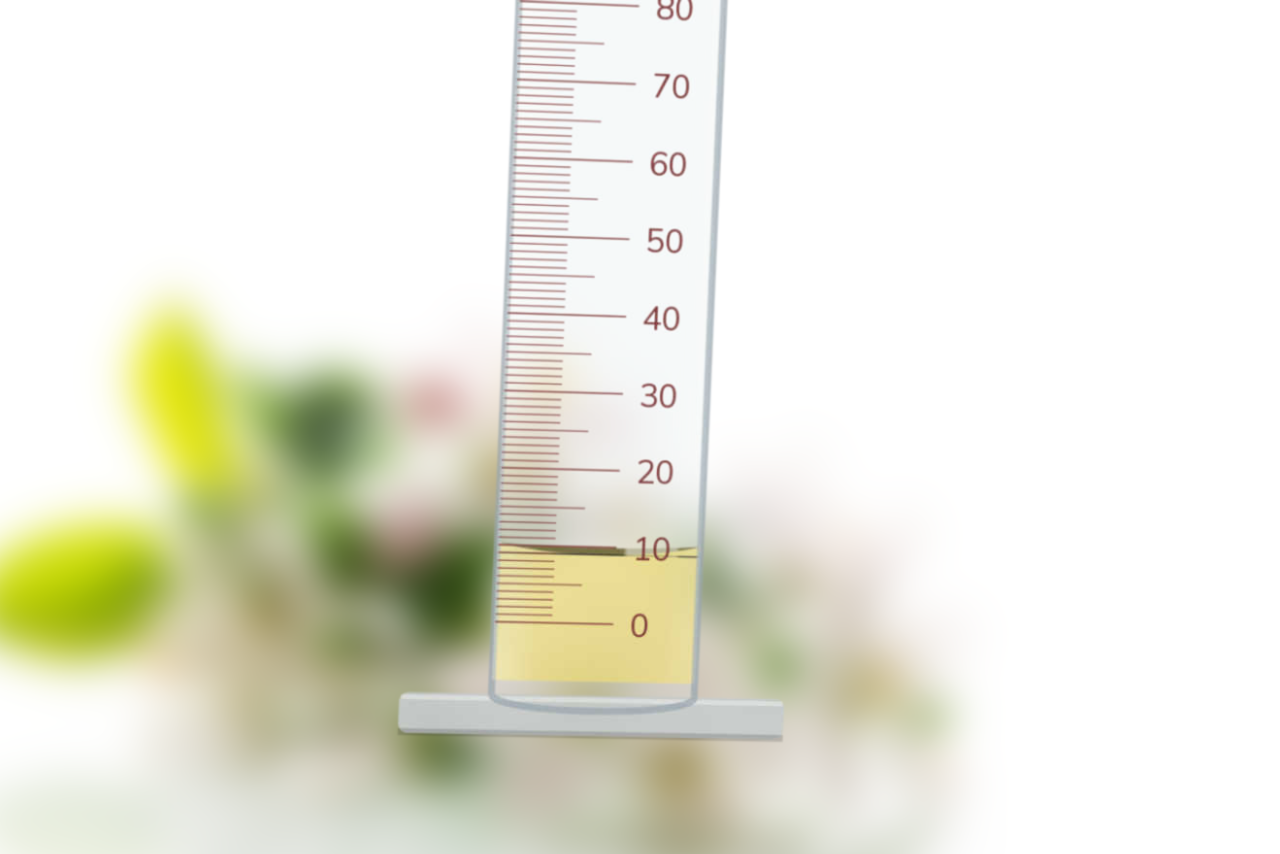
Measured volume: 9 mL
